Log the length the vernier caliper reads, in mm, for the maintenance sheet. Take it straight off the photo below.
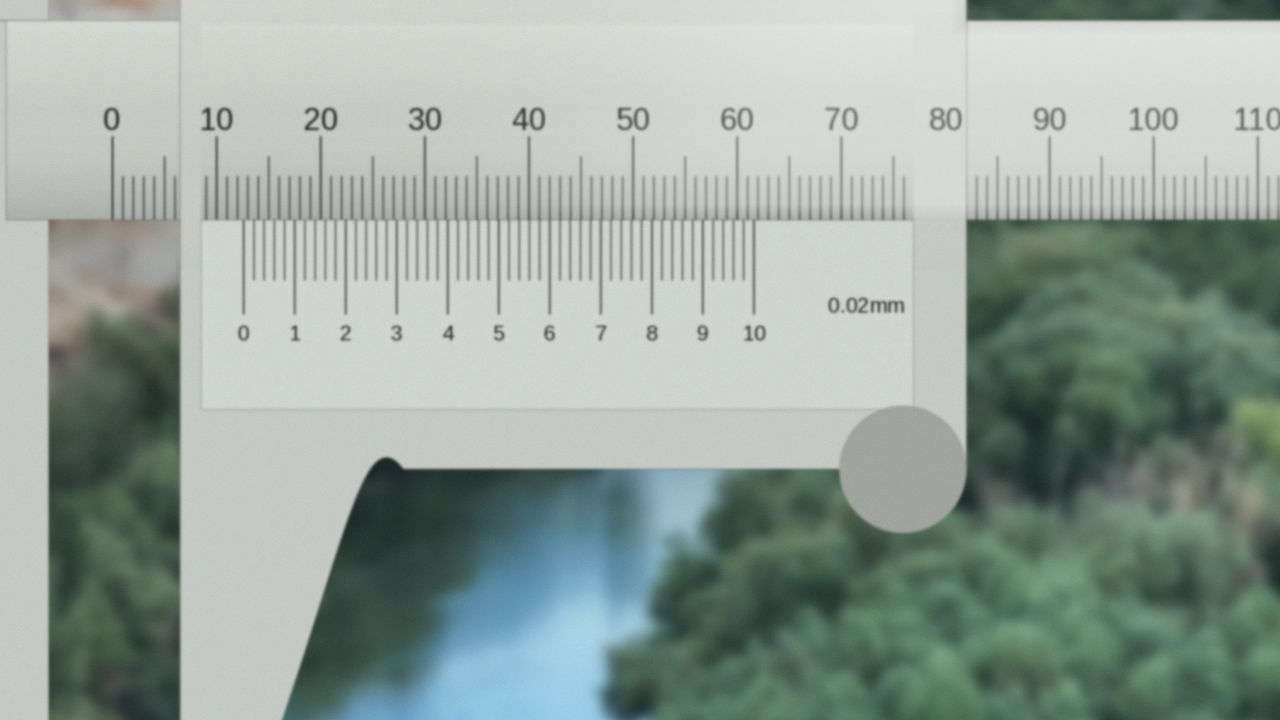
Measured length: 12.6 mm
